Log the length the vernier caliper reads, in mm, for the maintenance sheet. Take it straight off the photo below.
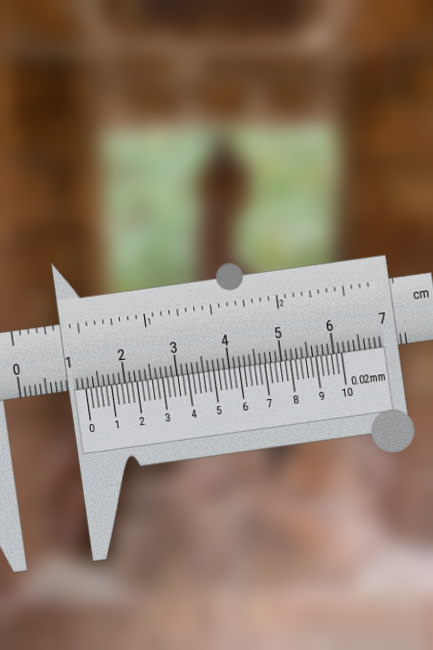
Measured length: 12.5 mm
